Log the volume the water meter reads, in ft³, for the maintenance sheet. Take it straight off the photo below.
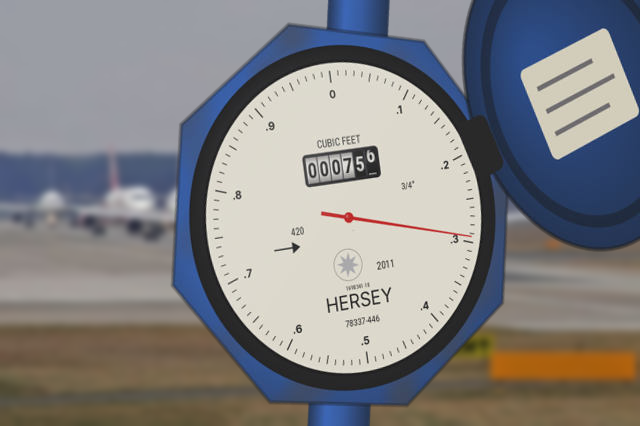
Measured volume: 756.29 ft³
